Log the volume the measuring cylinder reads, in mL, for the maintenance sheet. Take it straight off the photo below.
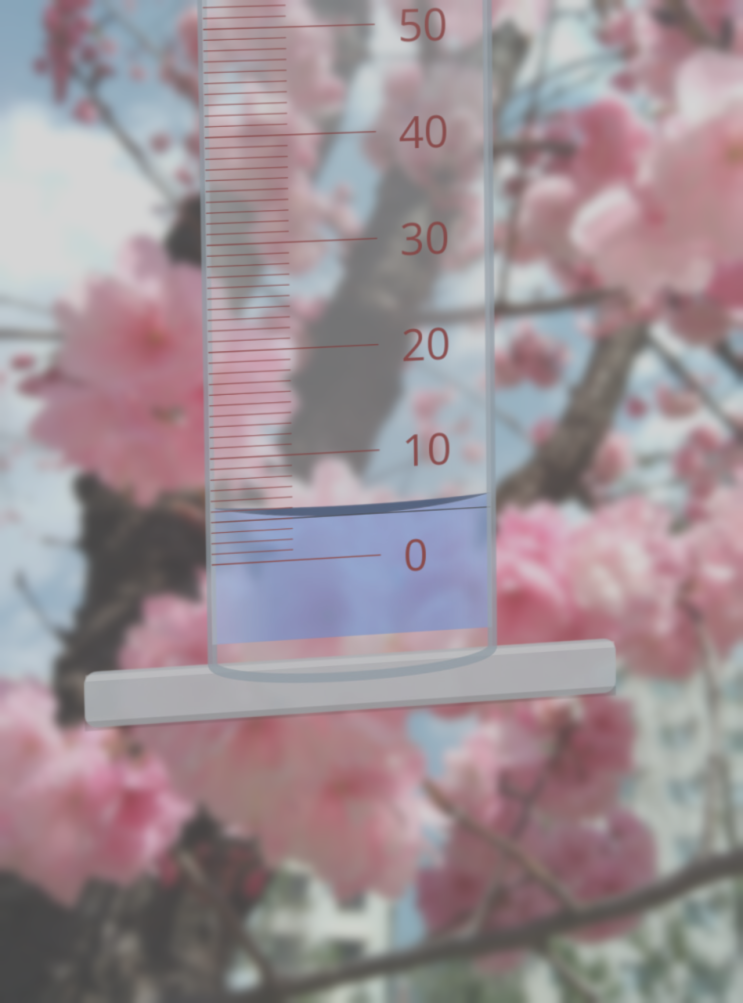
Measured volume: 4 mL
